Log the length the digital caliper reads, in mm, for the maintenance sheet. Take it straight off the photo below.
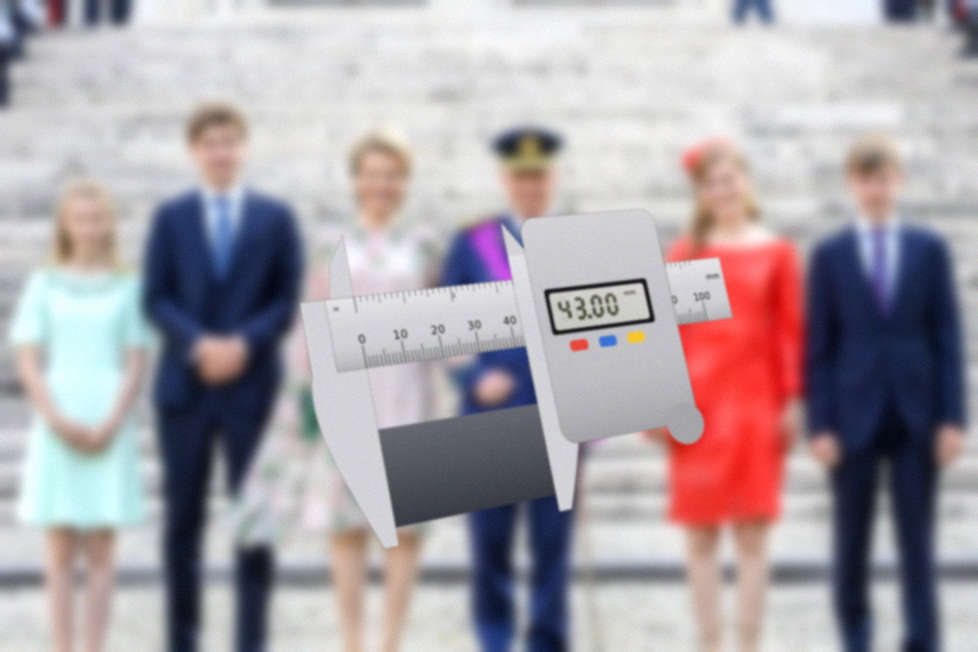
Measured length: 43.00 mm
